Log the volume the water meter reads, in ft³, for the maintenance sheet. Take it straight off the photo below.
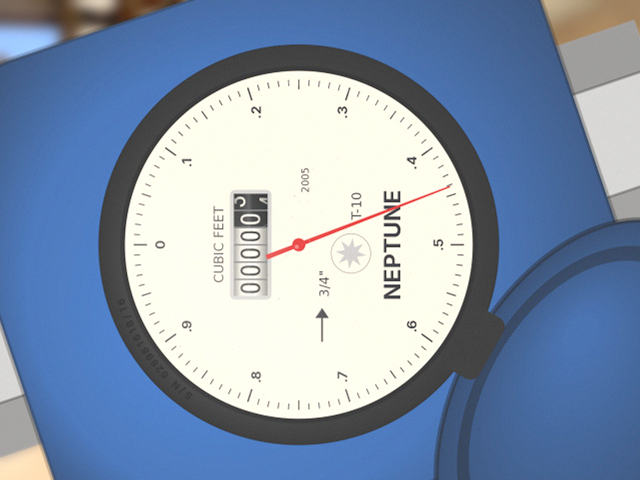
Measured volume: 3.44 ft³
